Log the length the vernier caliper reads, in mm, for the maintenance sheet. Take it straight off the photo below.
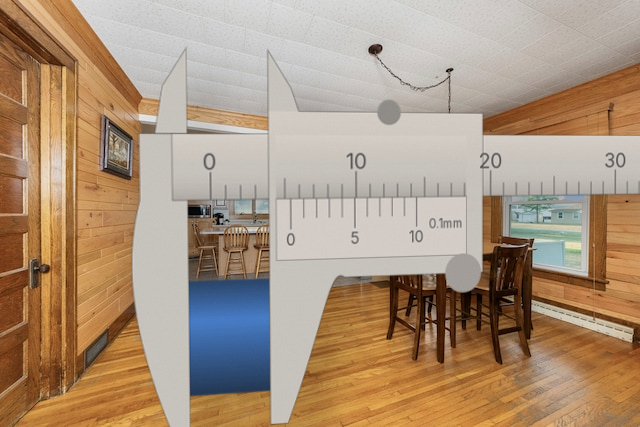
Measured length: 5.4 mm
